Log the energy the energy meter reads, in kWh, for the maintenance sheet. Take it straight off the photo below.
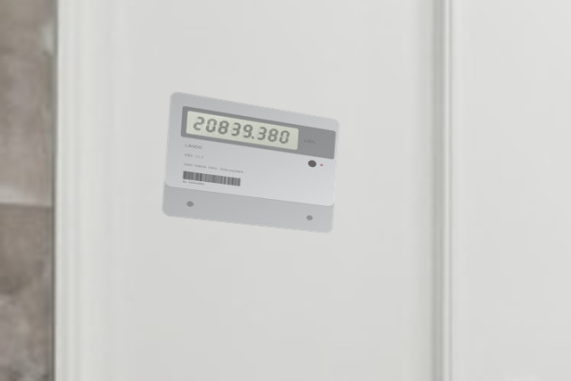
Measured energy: 20839.380 kWh
